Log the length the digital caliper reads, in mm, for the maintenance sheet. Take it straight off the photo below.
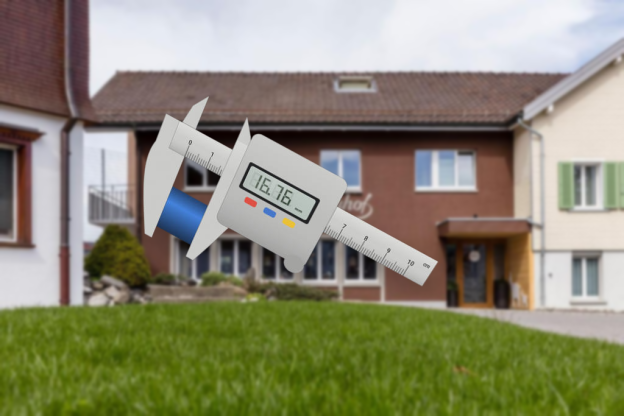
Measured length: 16.76 mm
